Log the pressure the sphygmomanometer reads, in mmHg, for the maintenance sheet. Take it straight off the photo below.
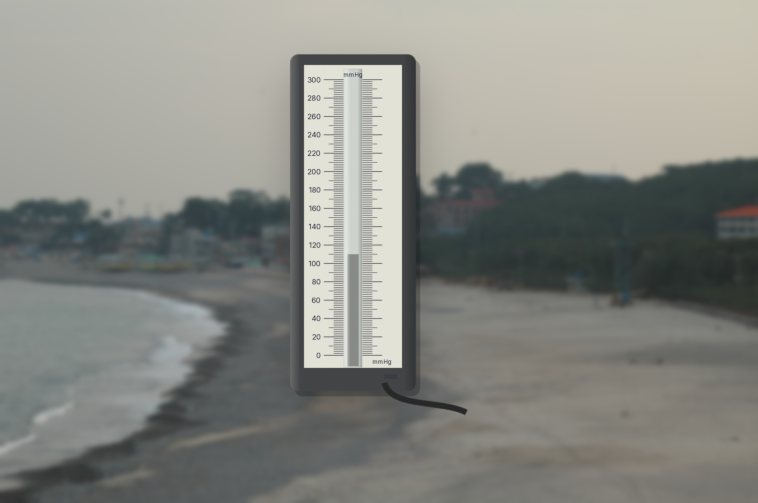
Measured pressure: 110 mmHg
